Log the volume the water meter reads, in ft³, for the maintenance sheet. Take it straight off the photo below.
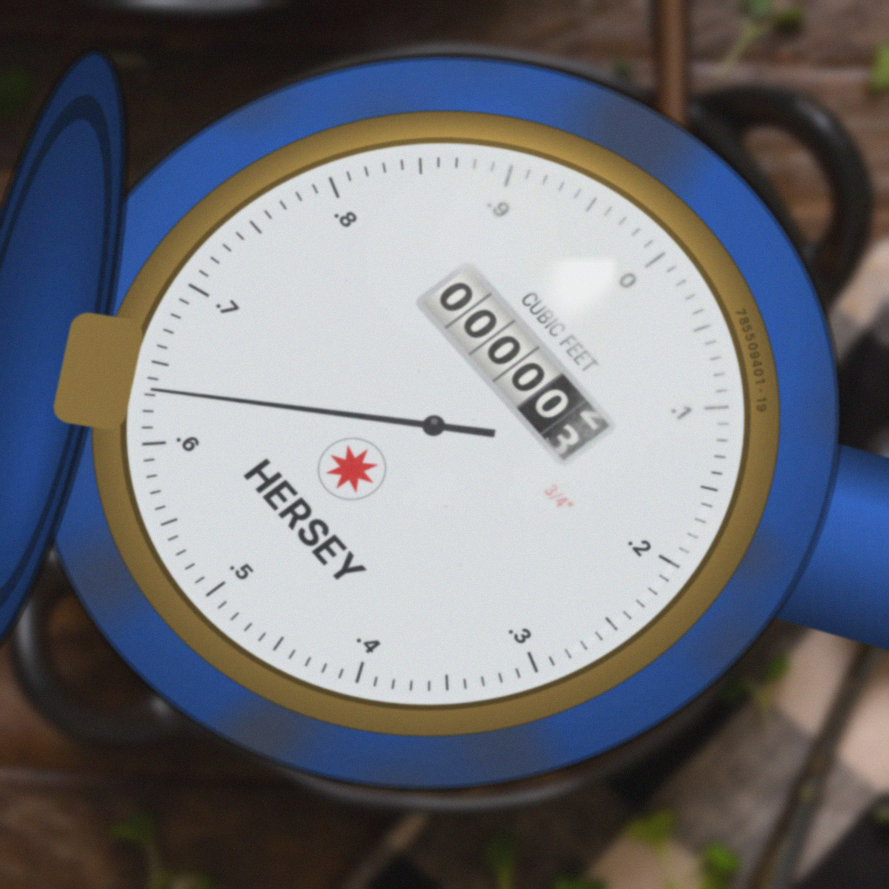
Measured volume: 2.63 ft³
